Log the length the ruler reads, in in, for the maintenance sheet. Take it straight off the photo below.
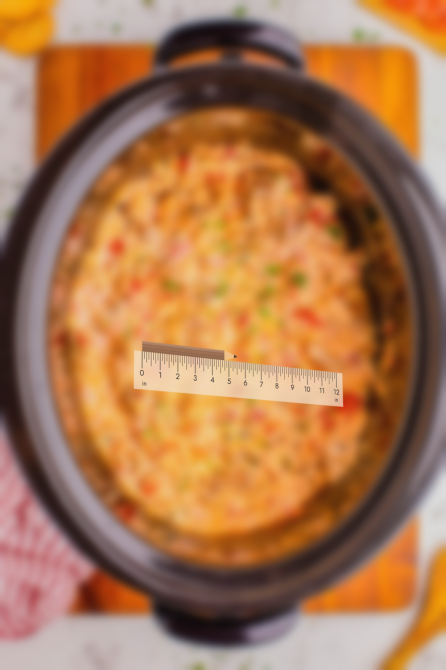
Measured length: 5.5 in
